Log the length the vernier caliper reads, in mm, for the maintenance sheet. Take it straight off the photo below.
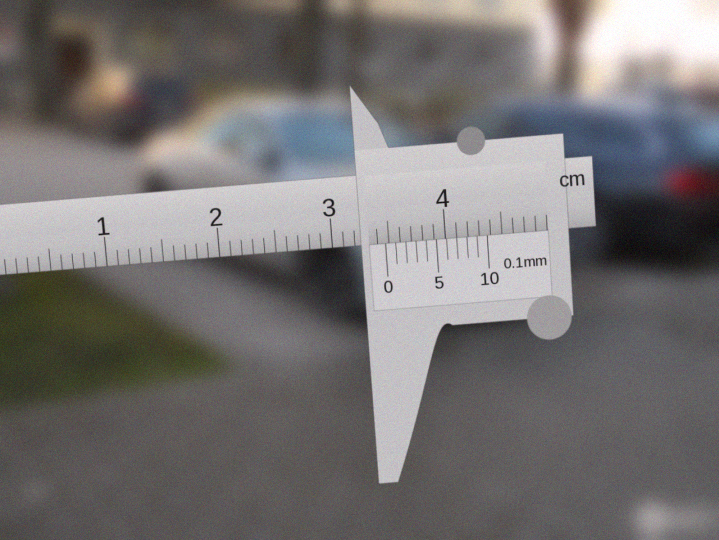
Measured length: 34.7 mm
